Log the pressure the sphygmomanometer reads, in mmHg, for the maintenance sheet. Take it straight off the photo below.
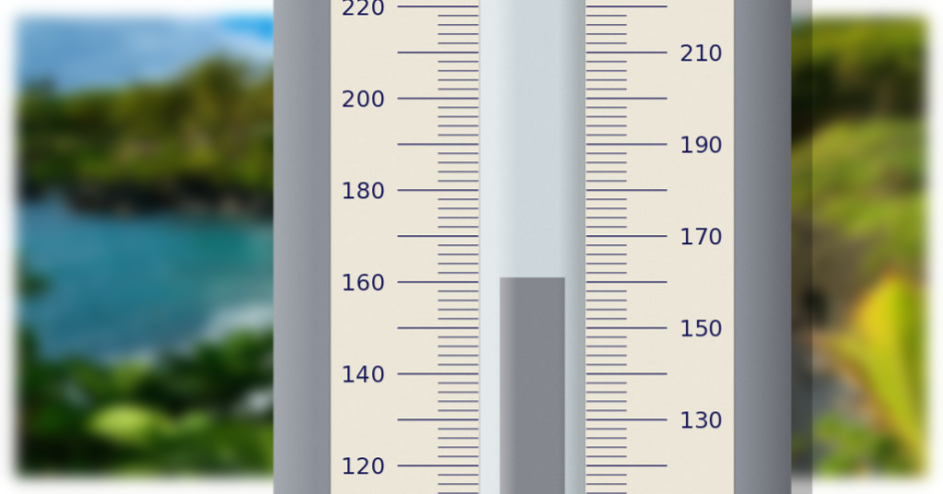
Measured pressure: 161 mmHg
